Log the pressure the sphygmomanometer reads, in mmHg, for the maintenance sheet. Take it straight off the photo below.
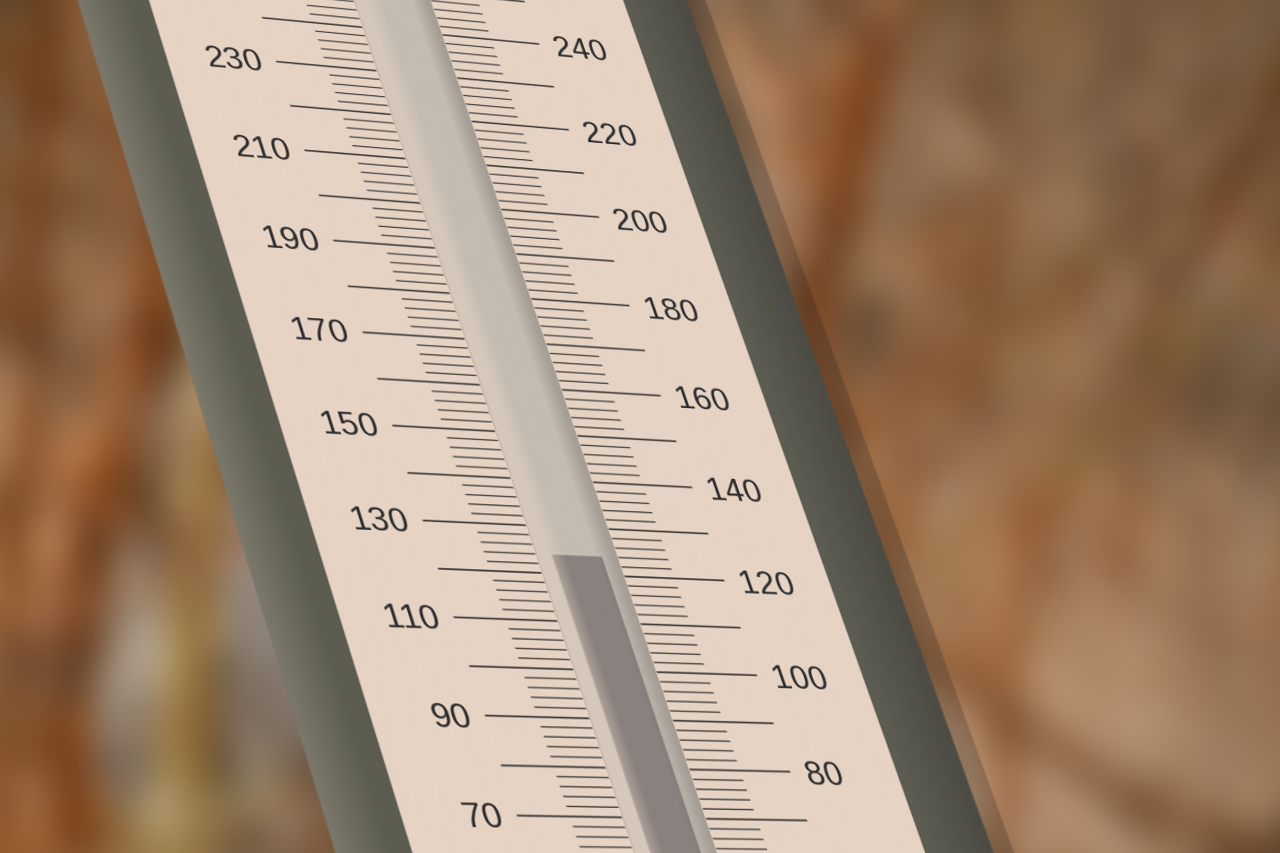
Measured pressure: 124 mmHg
